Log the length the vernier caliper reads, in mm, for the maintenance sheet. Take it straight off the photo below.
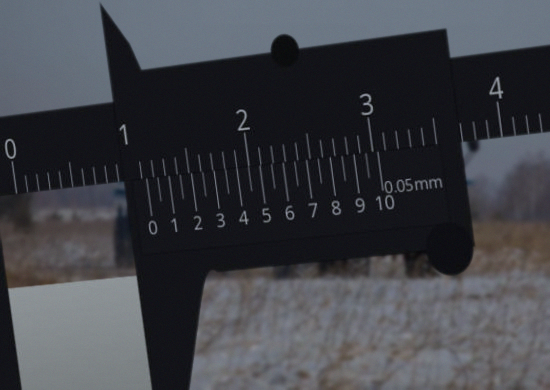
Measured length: 11.4 mm
